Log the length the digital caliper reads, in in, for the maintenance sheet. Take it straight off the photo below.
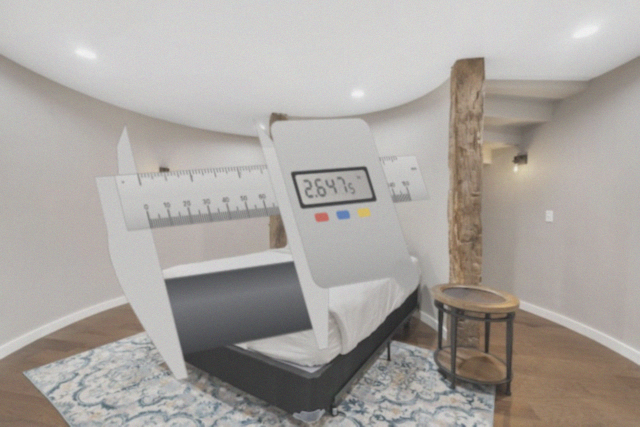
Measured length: 2.6475 in
